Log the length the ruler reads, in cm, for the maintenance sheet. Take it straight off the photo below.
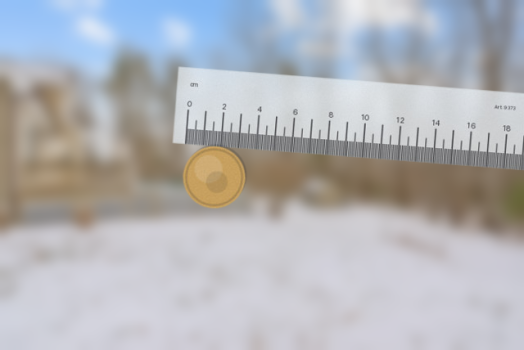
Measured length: 3.5 cm
